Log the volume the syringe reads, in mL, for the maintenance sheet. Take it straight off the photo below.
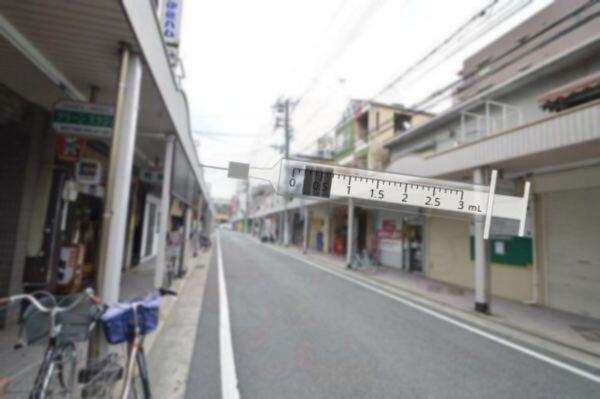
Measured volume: 0.2 mL
